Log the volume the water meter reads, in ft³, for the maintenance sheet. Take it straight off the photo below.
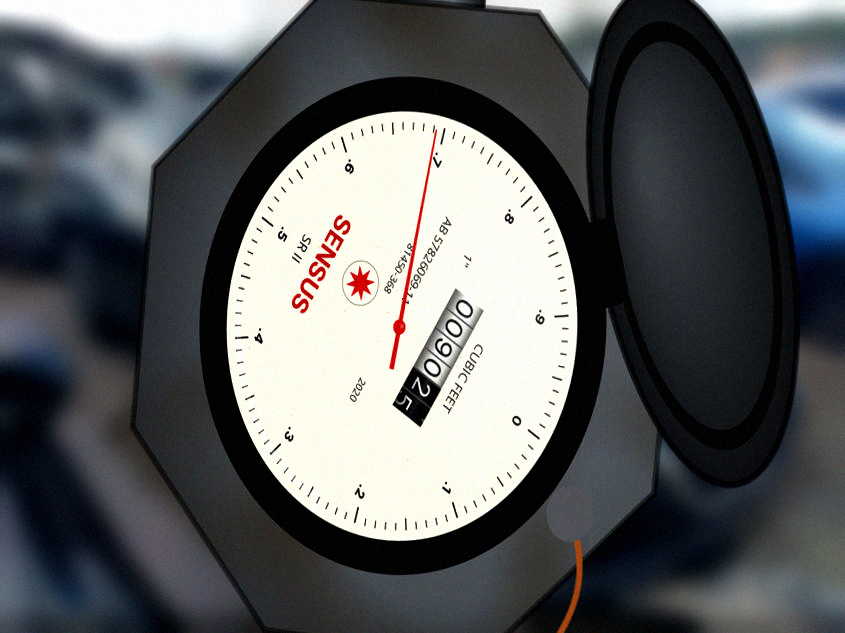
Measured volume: 9024.69 ft³
